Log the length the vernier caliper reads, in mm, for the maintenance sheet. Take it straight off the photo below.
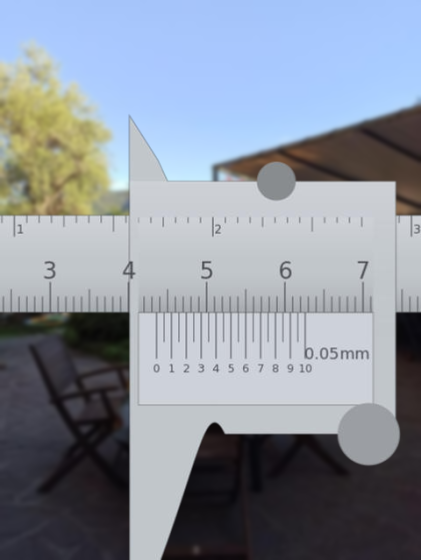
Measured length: 43.6 mm
